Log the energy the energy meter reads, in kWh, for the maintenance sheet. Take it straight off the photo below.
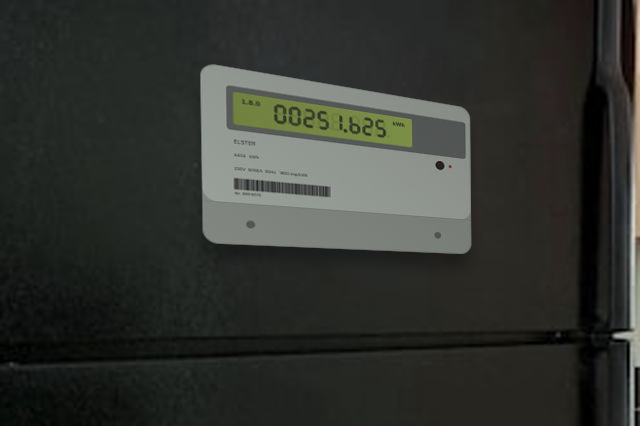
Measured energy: 251.625 kWh
